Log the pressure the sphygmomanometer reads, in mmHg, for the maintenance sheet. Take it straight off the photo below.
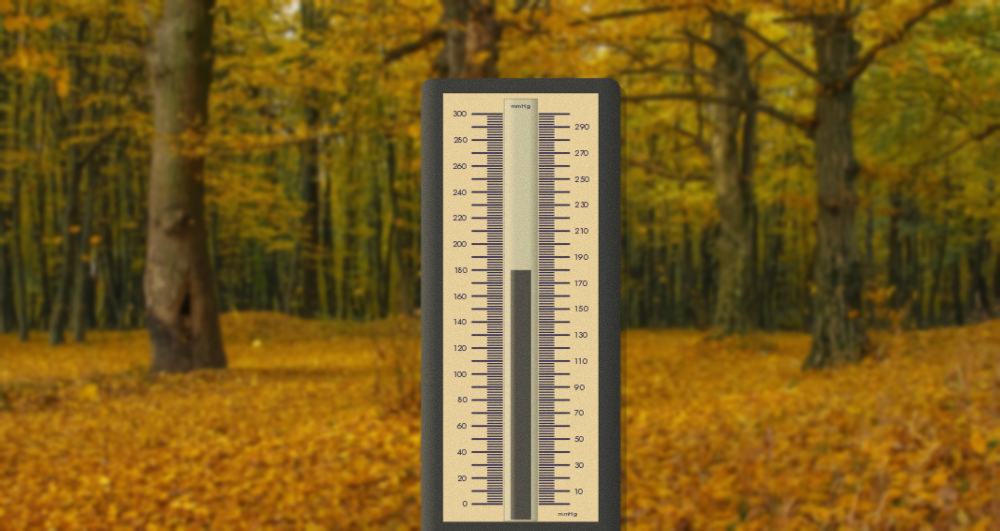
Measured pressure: 180 mmHg
